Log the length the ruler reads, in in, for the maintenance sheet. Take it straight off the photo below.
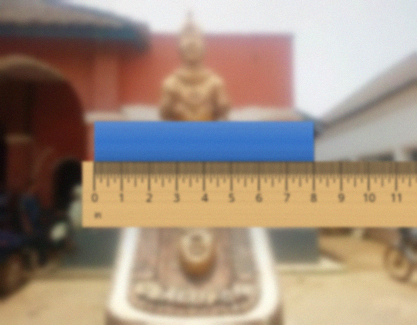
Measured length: 8 in
